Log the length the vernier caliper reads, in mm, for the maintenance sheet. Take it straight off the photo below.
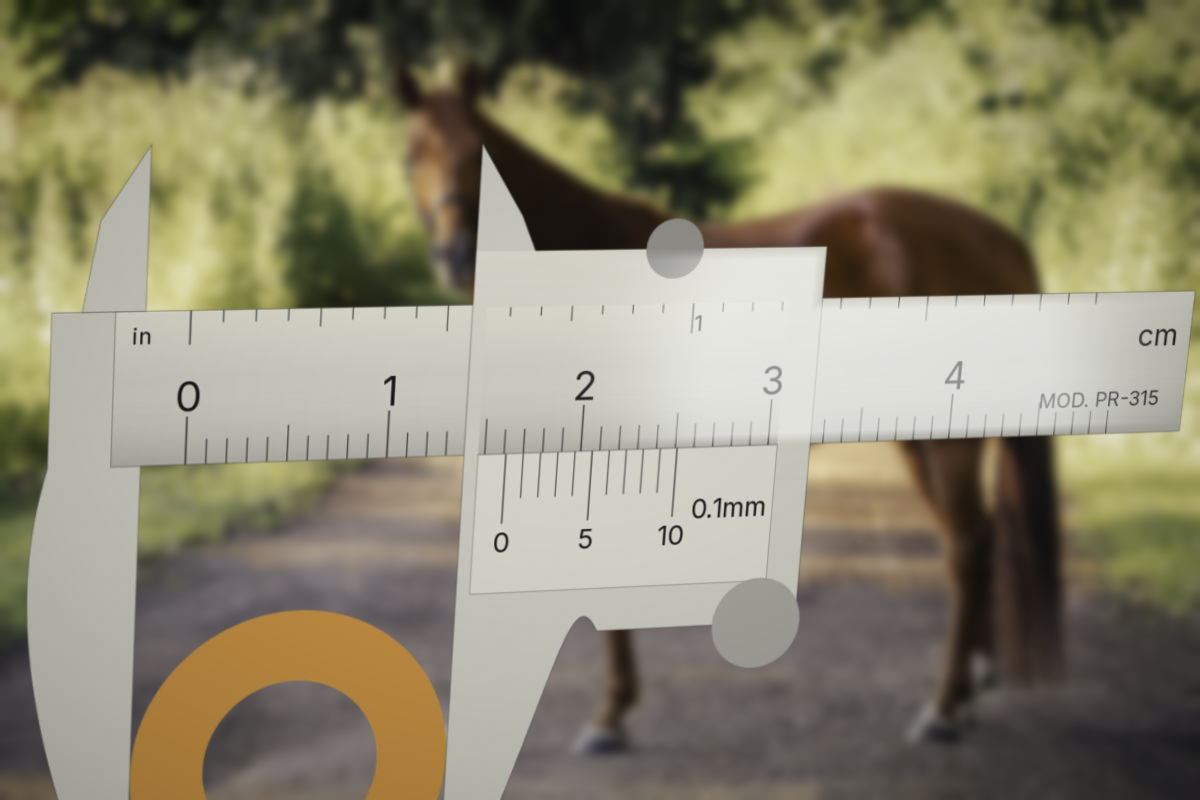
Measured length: 16.1 mm
